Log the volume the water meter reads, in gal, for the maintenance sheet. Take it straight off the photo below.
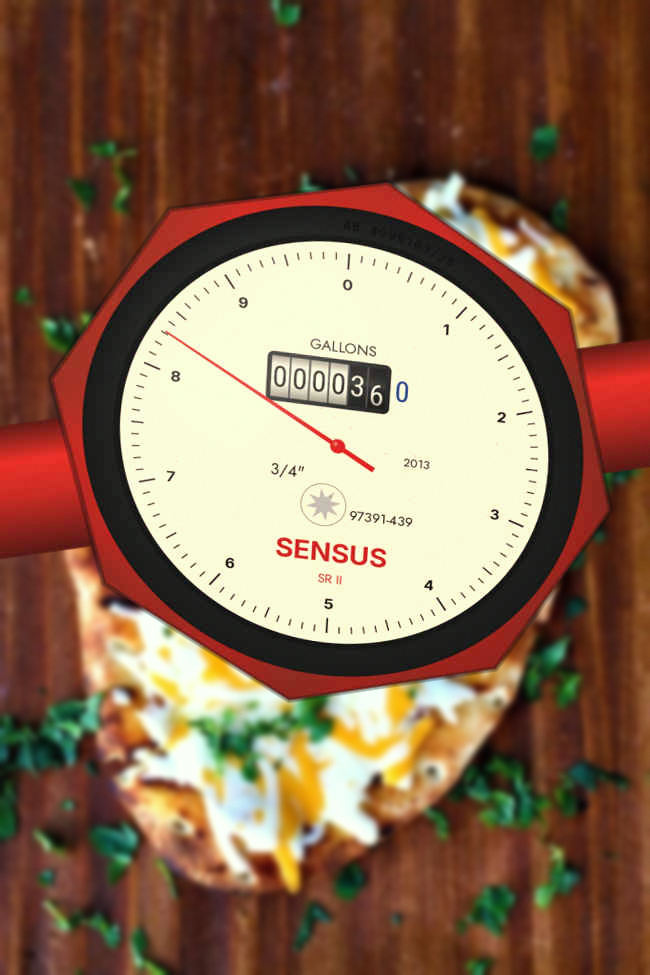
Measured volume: 358.3 gal
